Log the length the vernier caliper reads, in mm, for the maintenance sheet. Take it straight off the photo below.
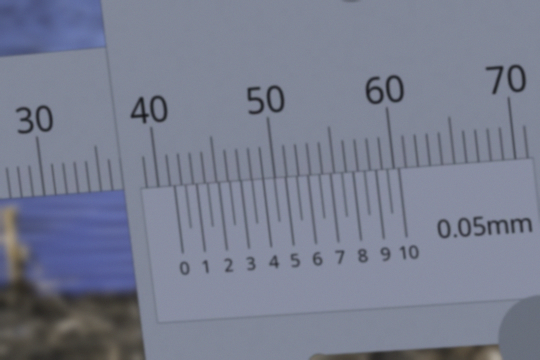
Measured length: 41.4 mm
